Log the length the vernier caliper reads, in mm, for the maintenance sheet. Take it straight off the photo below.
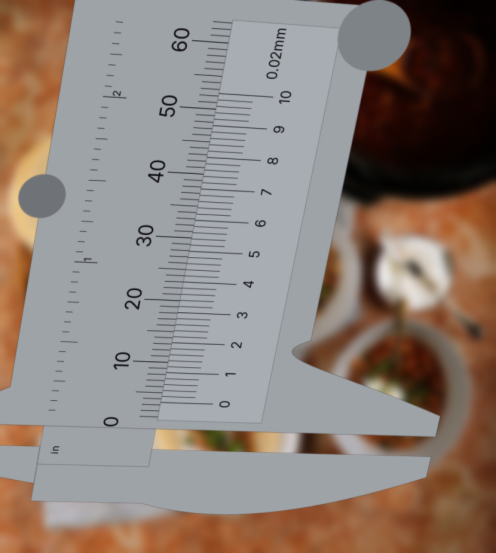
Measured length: 3.4 mm
